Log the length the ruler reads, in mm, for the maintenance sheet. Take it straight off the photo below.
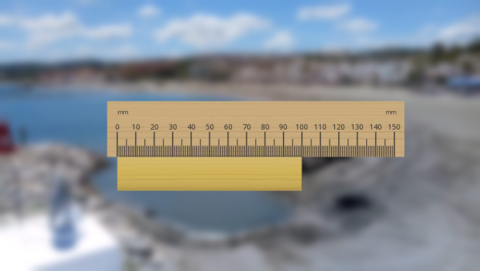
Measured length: 100 mm
